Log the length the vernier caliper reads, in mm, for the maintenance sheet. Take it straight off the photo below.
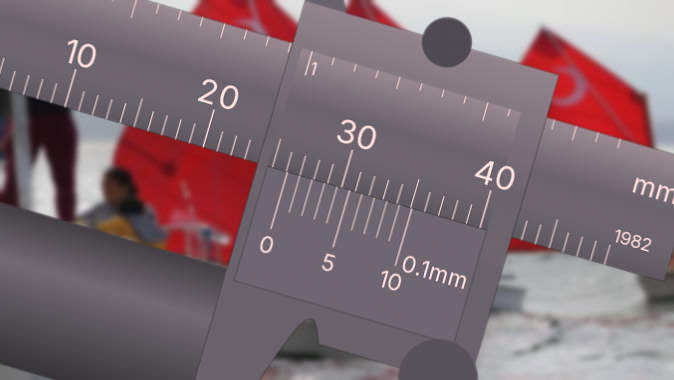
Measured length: 26.1 mm
